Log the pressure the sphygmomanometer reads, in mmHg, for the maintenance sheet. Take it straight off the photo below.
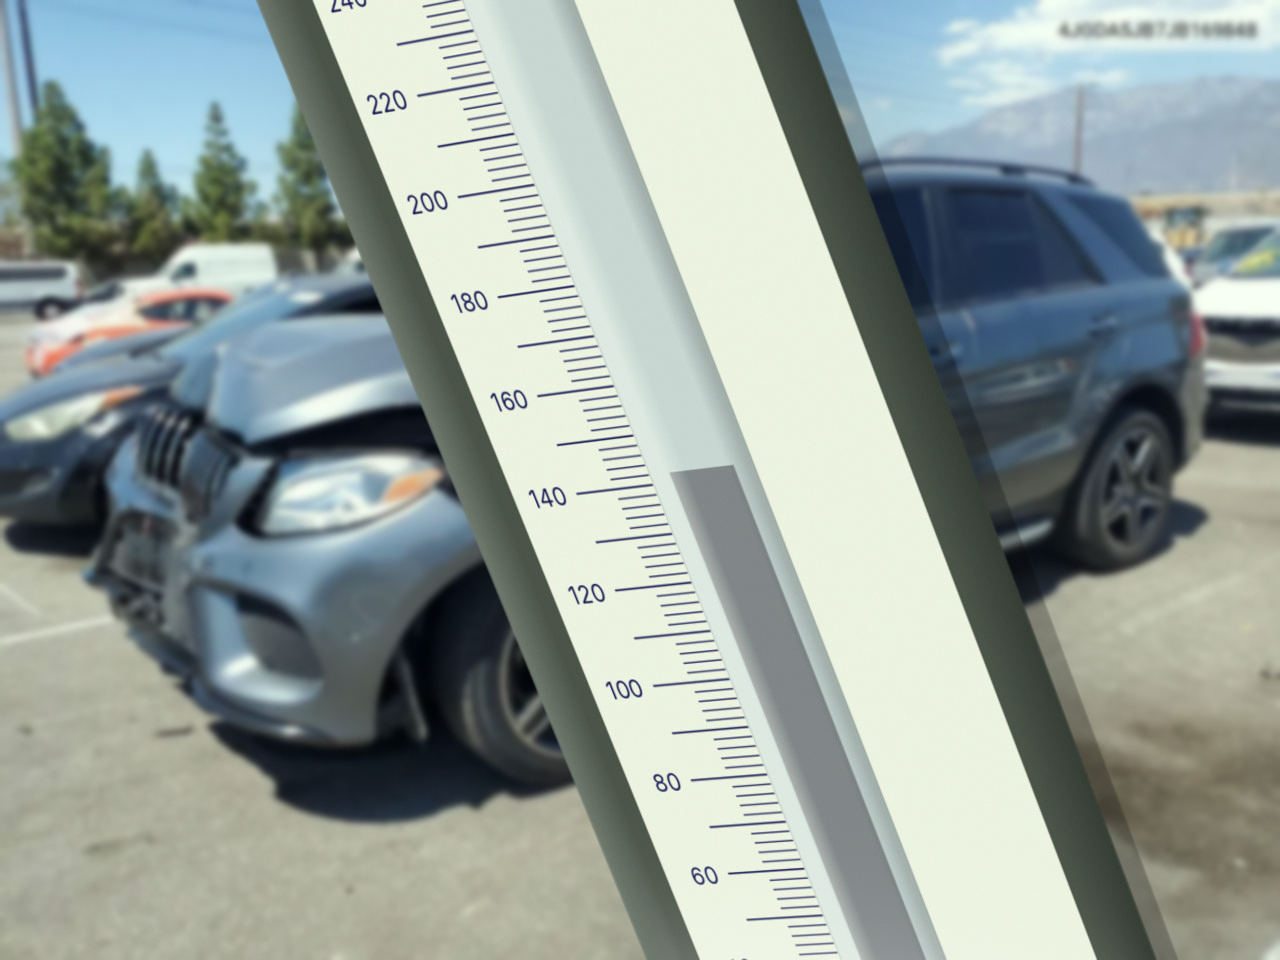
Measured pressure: 142 mmHg
